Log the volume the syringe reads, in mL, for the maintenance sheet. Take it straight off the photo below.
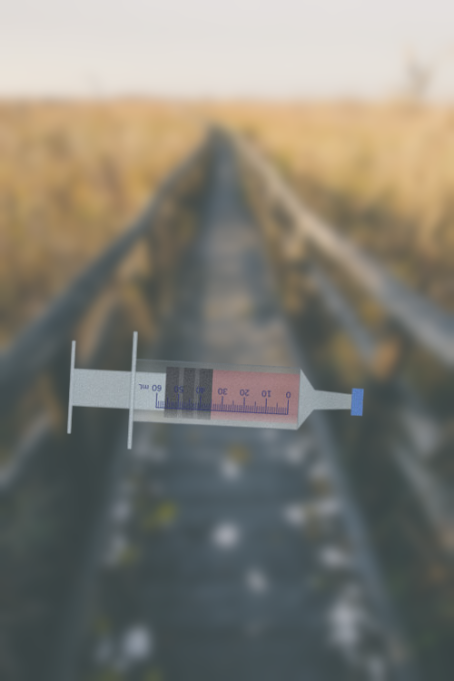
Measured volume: 35 mL
